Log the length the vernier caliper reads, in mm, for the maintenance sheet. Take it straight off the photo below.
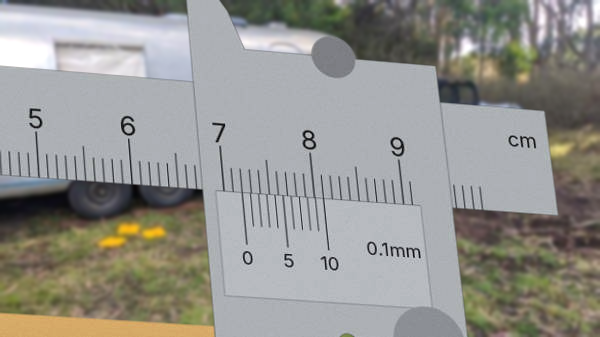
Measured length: 72.0 mm
